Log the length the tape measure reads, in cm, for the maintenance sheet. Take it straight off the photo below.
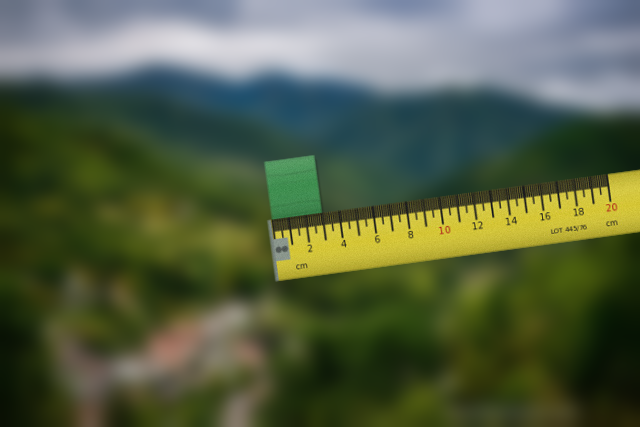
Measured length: 3 cm
